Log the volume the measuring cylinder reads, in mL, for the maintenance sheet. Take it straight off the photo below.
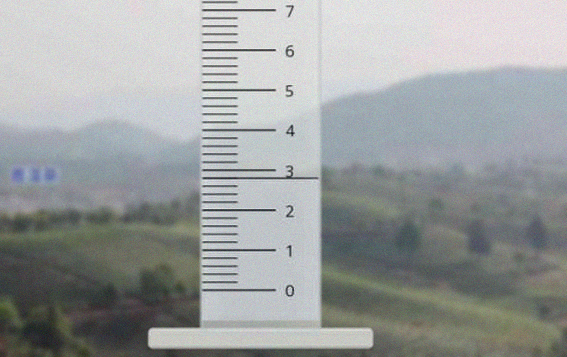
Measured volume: 2.8 mL
